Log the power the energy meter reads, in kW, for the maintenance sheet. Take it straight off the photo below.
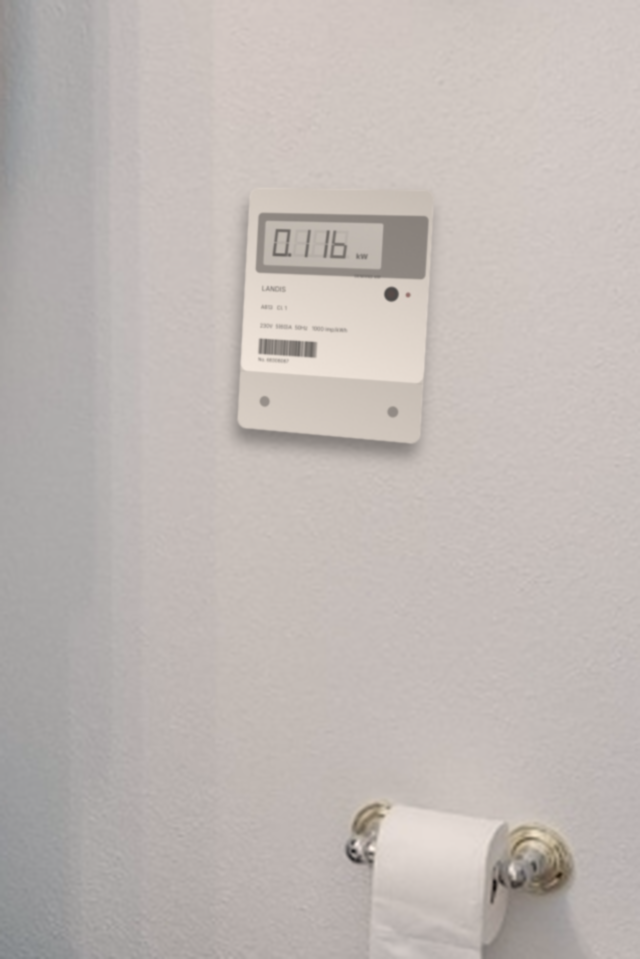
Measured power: 0.116 kW
